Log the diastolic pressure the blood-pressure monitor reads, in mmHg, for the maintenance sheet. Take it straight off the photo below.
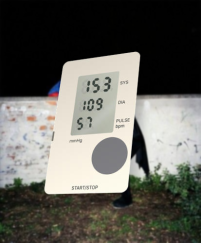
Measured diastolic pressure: 109 mmHg
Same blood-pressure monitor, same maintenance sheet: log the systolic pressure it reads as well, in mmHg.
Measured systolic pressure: 153 mmHg
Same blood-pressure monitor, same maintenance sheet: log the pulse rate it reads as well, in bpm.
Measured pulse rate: 57 bpm
